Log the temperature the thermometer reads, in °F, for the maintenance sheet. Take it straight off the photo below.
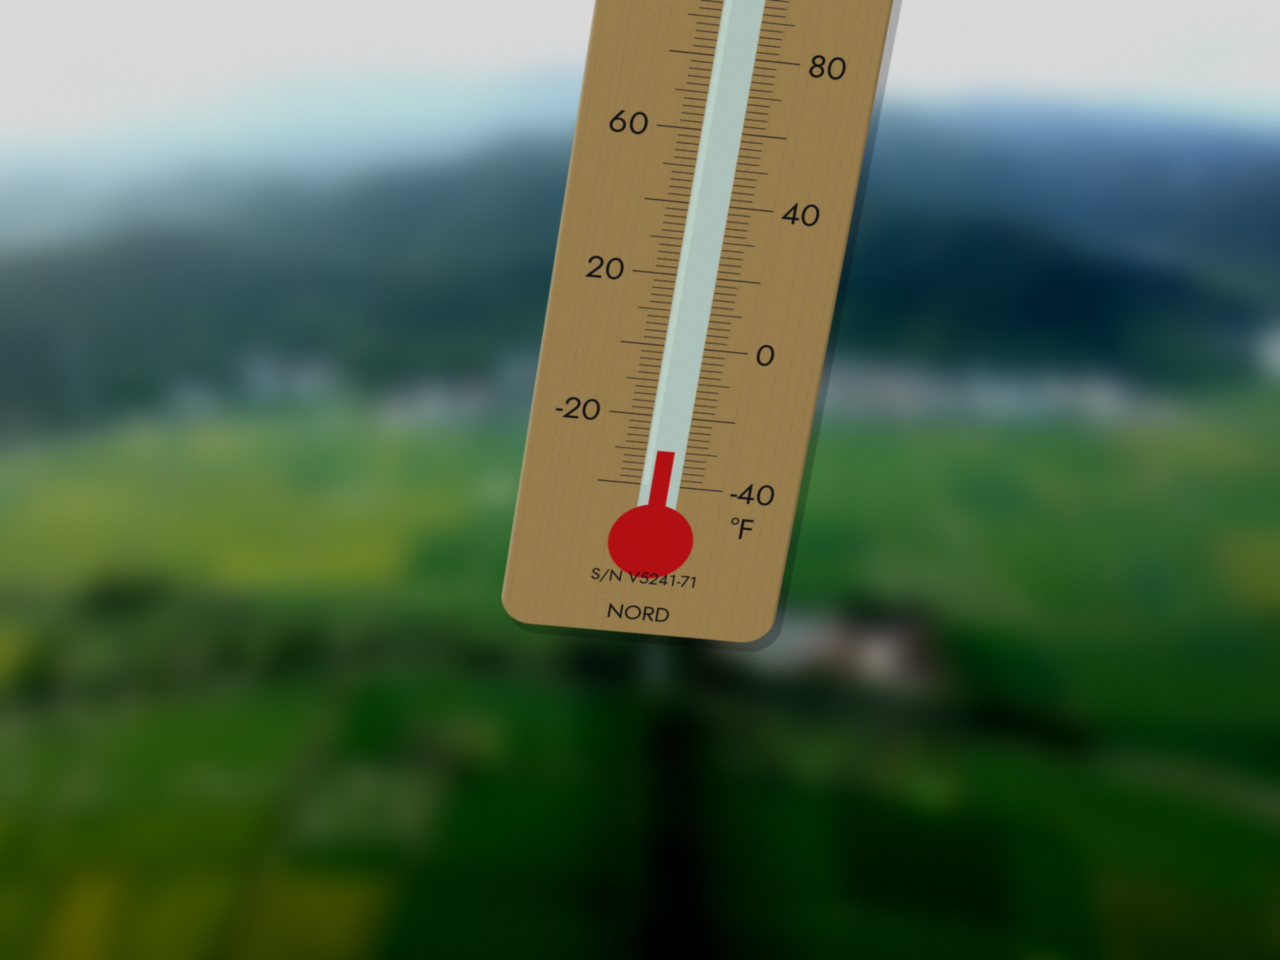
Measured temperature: -30 °F
